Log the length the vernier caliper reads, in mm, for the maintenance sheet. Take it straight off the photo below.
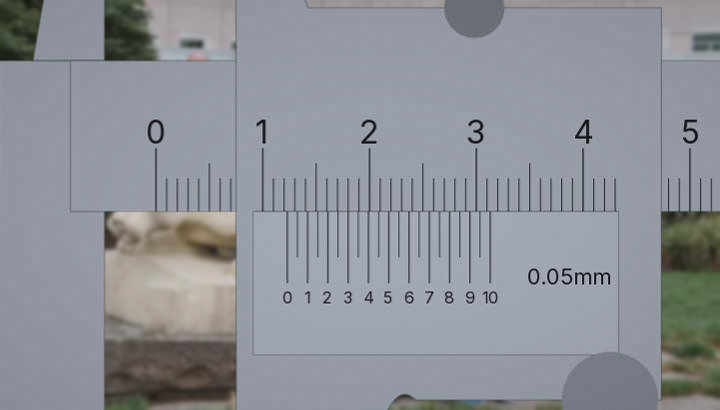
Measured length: 12.3 mm
